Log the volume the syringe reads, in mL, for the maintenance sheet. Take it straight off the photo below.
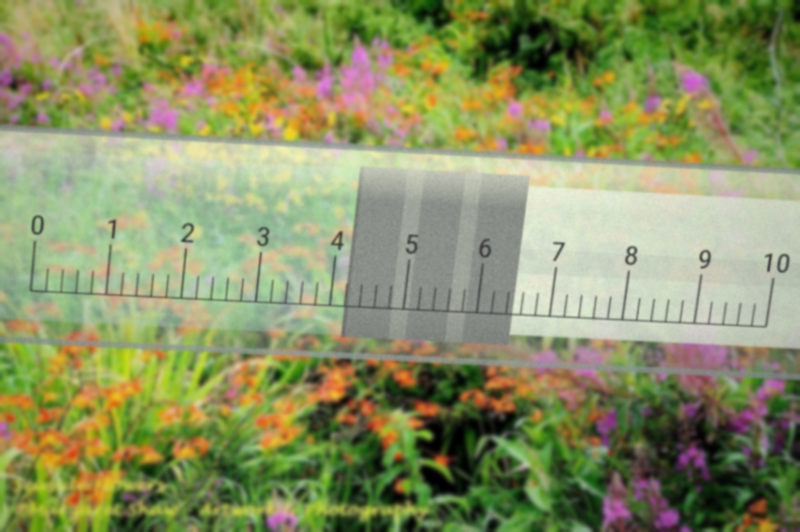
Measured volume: 4.2 mL
